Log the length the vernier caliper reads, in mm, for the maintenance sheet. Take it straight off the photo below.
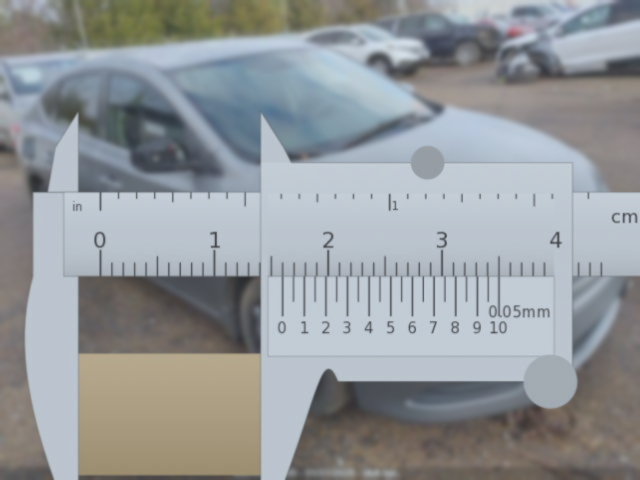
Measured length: 16.0 mm
